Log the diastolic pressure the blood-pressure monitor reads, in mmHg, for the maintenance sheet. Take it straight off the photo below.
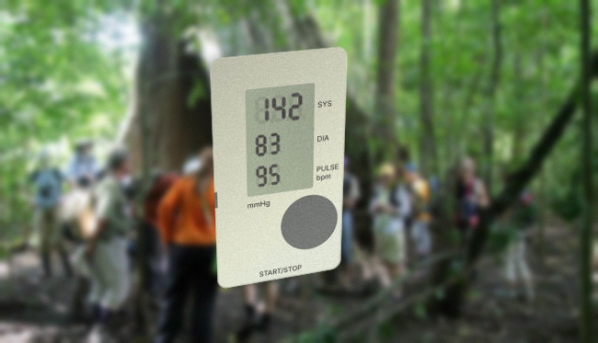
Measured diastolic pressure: 83 mmHg
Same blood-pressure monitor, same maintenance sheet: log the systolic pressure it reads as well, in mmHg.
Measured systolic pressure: 142 mmHg
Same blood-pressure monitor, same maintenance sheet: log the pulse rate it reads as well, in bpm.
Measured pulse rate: 95 bpm
